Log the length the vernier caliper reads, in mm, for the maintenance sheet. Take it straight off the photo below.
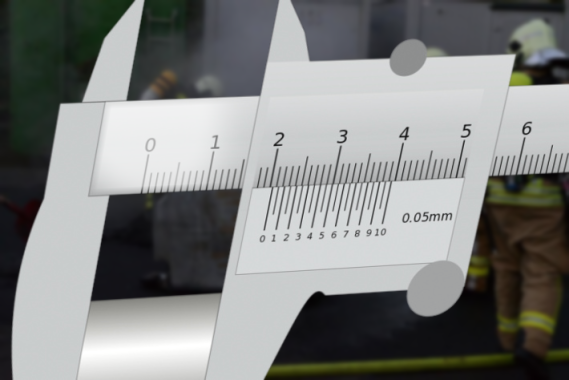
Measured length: 20.4 mm
